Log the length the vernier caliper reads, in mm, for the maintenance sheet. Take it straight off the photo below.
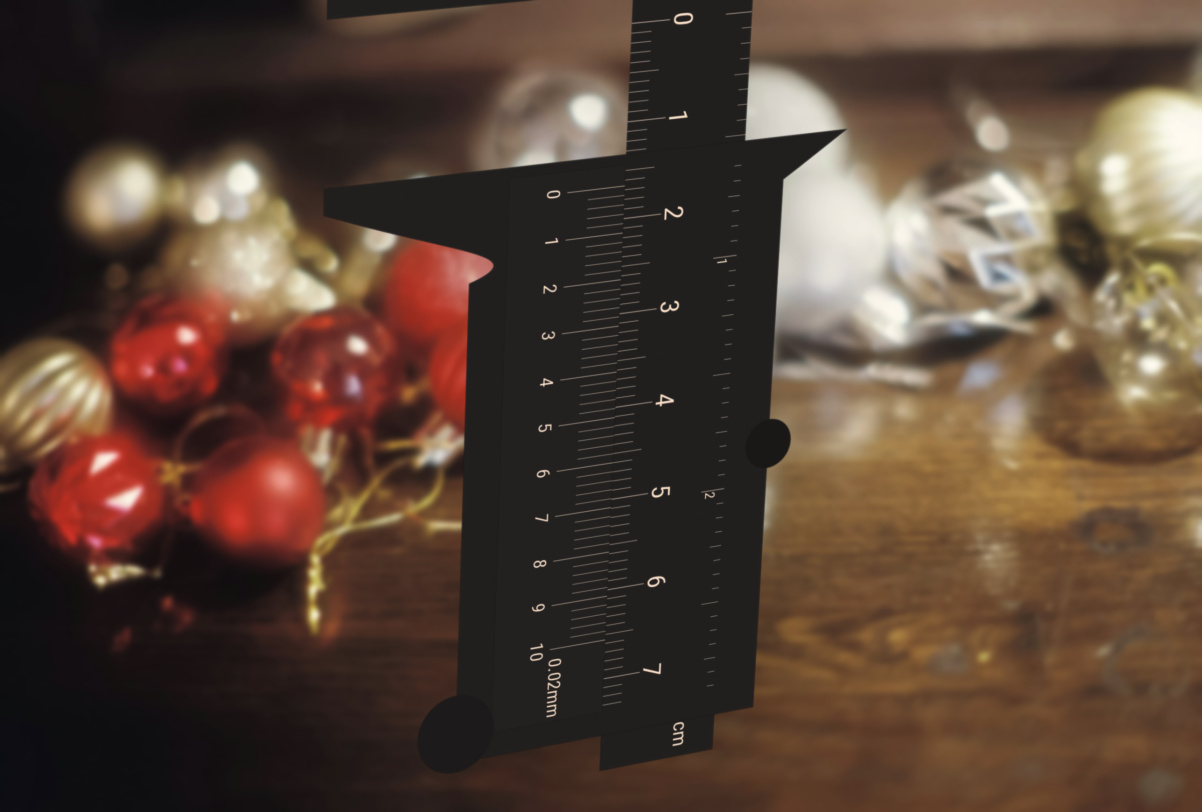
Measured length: 16.6 mm
